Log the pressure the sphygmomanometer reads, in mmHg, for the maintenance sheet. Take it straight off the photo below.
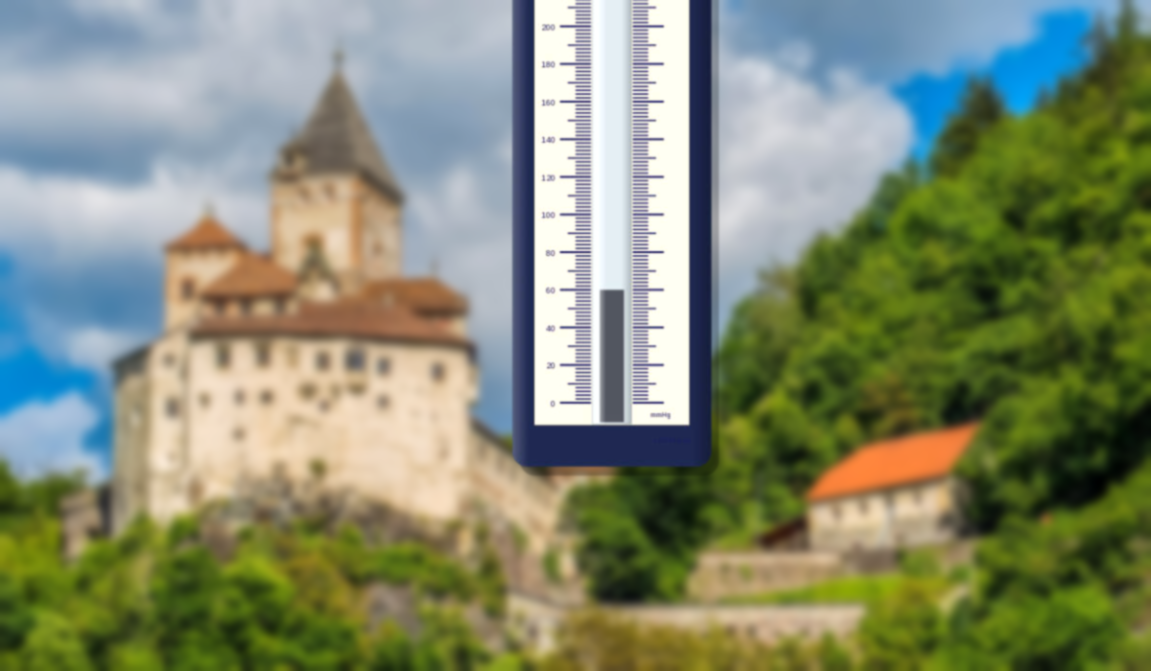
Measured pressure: 60 mmHg
